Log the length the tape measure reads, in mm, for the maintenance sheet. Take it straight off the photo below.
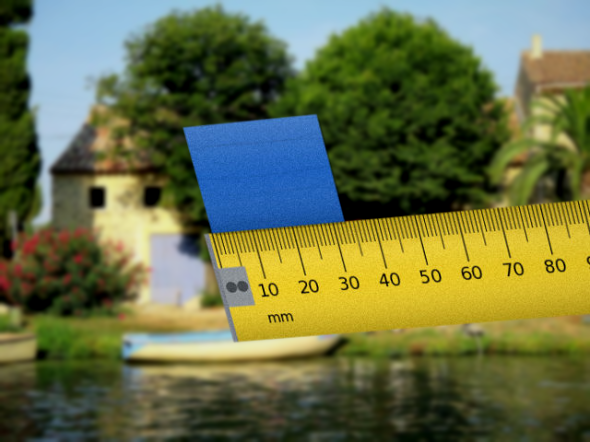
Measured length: 33 mm
